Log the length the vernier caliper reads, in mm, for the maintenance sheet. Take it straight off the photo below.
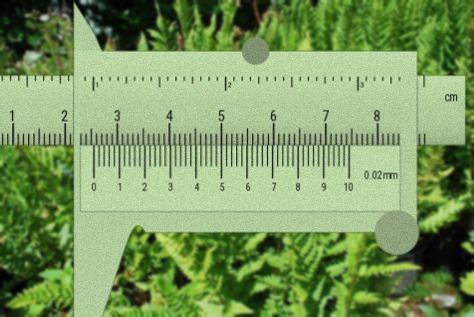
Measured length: 25.5 mm
